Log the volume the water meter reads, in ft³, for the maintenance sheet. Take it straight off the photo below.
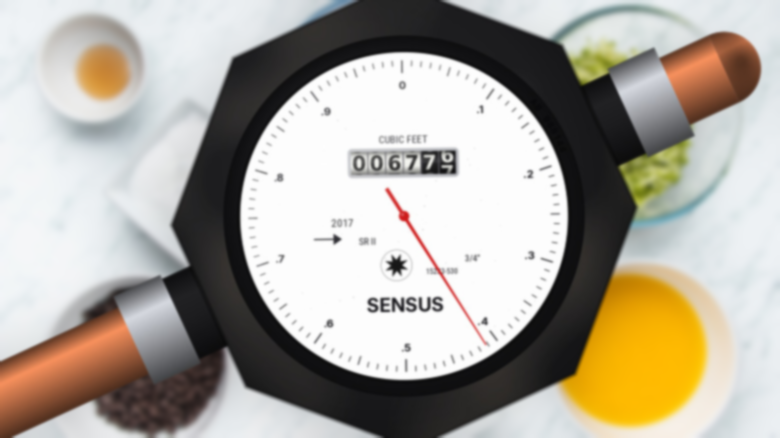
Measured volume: 6776.41 ft³
